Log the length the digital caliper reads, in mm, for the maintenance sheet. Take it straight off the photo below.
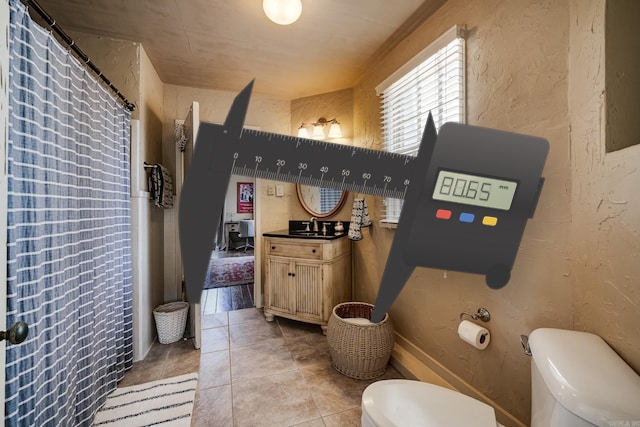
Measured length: 80.65 mm
